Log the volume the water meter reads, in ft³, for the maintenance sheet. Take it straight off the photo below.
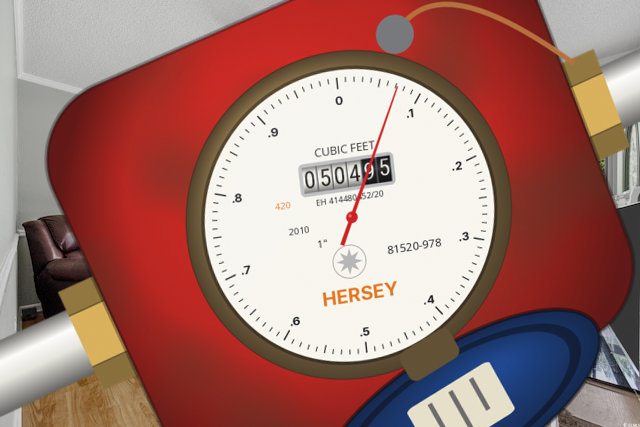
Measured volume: 50495.07 ft³
